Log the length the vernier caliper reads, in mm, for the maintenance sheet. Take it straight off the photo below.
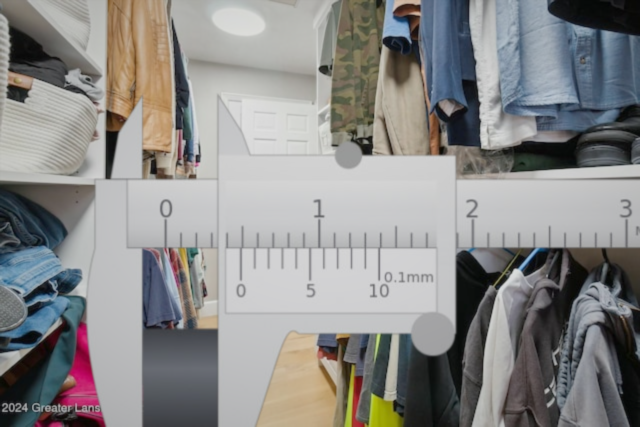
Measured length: 4.9 mm
